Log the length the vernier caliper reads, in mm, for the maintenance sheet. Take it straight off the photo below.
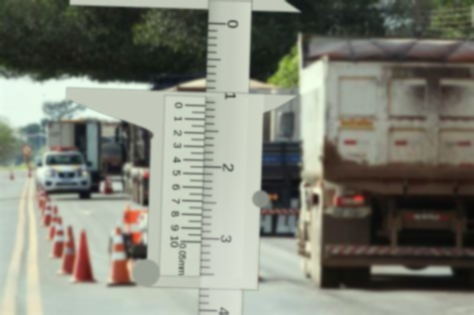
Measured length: 11.5 mm
